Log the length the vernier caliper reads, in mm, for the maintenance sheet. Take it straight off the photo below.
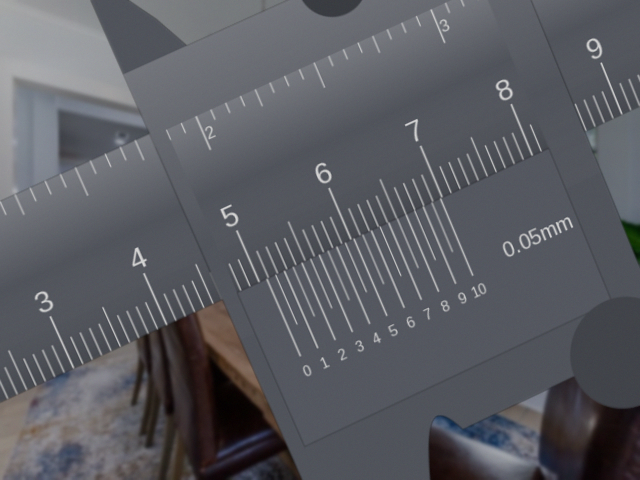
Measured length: 50.8 mm
